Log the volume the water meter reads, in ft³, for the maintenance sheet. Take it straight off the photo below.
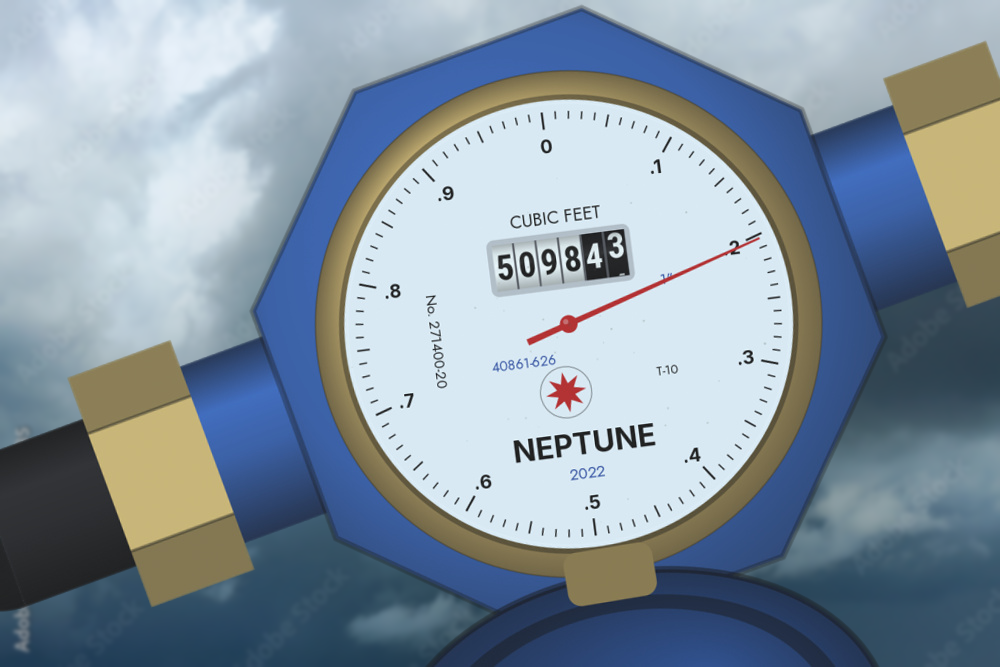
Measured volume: 509843.20 ft³
